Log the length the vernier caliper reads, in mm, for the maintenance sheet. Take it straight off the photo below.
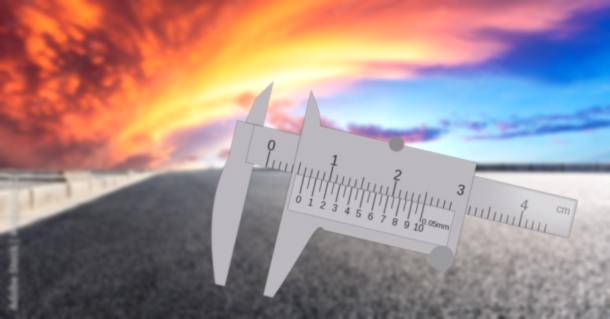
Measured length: 6.0 mm
